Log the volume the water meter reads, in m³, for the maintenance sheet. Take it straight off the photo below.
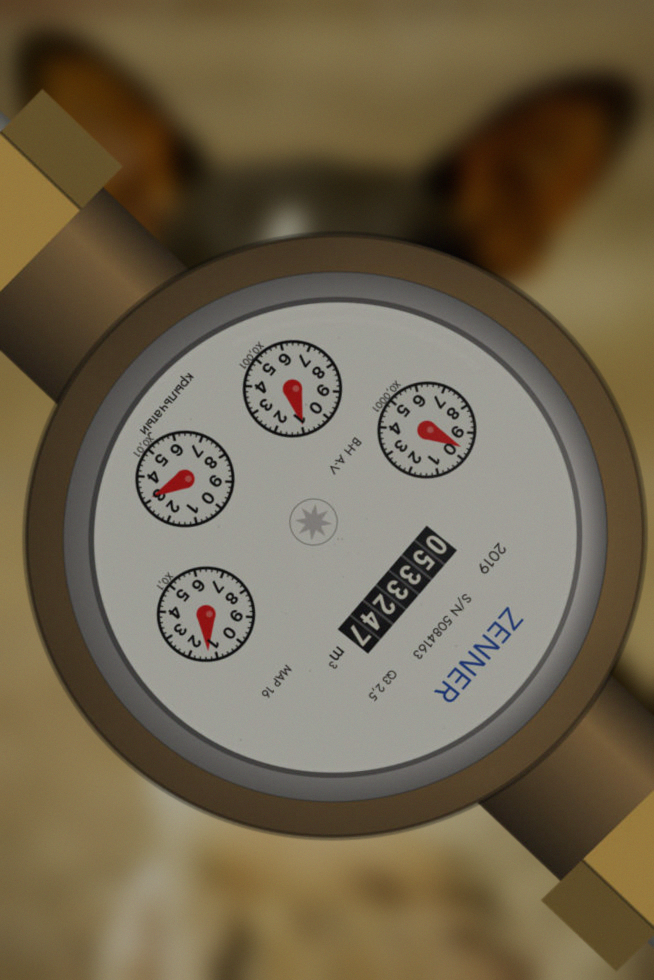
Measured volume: 533247.1309 m³
